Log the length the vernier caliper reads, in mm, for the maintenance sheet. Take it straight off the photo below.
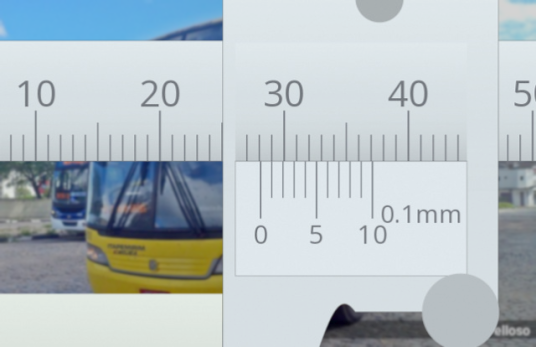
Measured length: 28.1 mm
